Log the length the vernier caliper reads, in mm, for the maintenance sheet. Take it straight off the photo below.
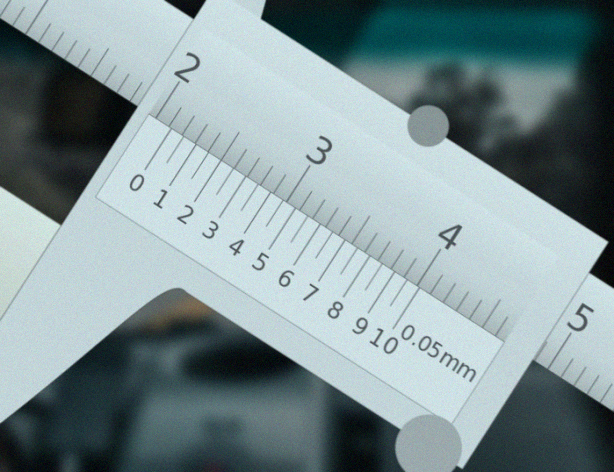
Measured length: 21.2 mm
